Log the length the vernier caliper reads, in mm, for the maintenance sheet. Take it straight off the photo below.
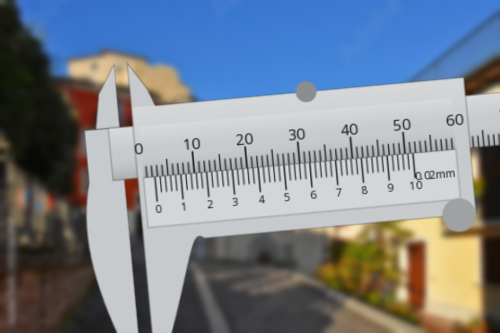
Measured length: 2.5 mm
